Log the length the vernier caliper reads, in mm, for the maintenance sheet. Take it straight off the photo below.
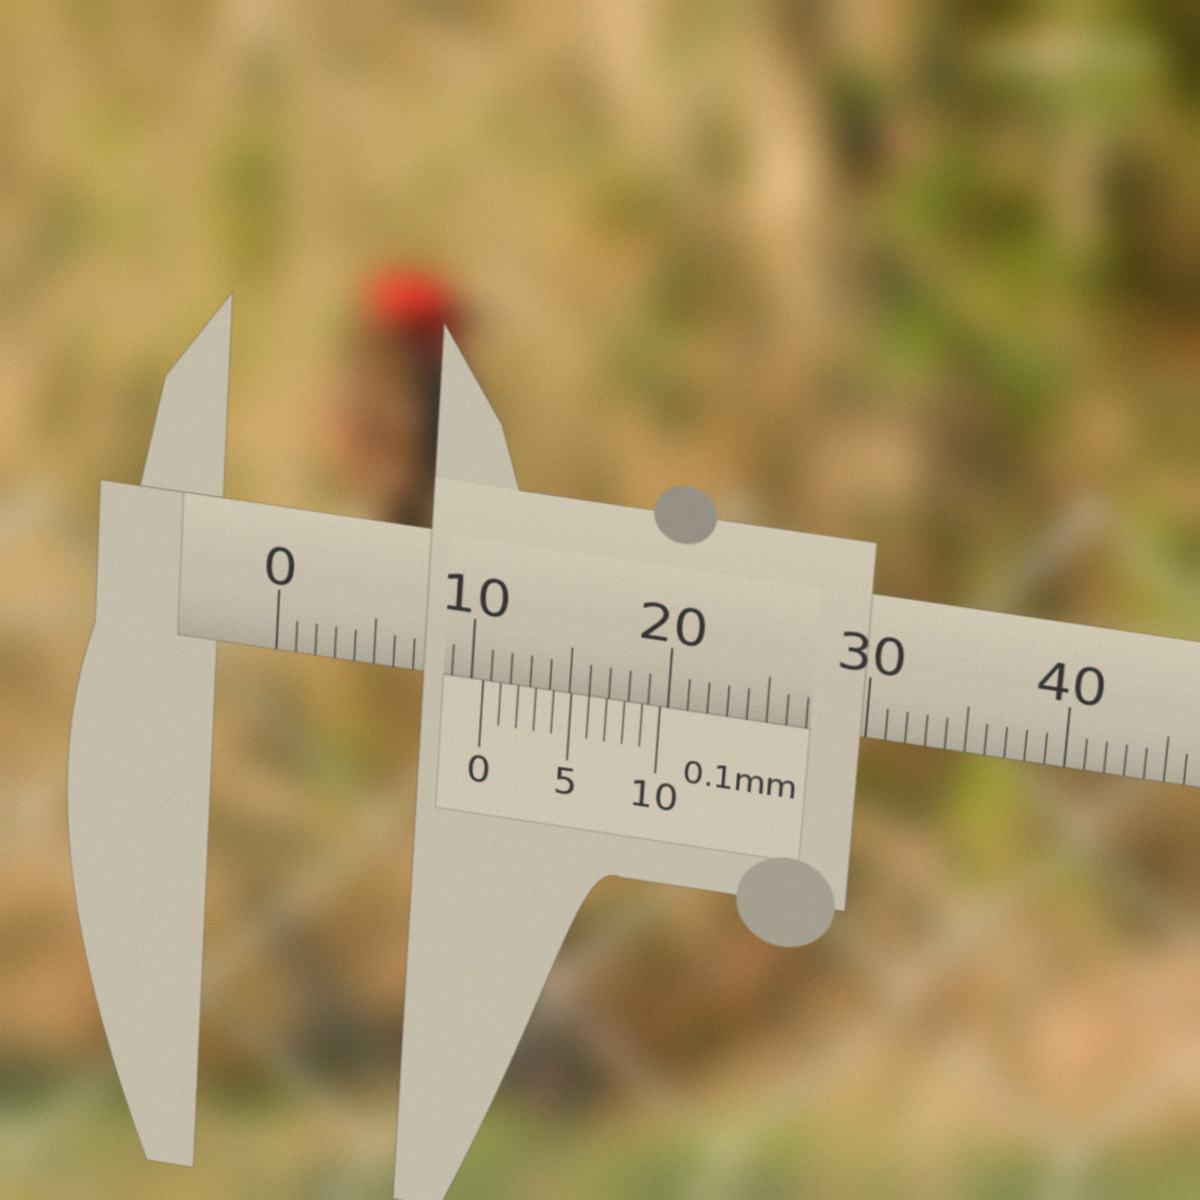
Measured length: 10.6 mm
